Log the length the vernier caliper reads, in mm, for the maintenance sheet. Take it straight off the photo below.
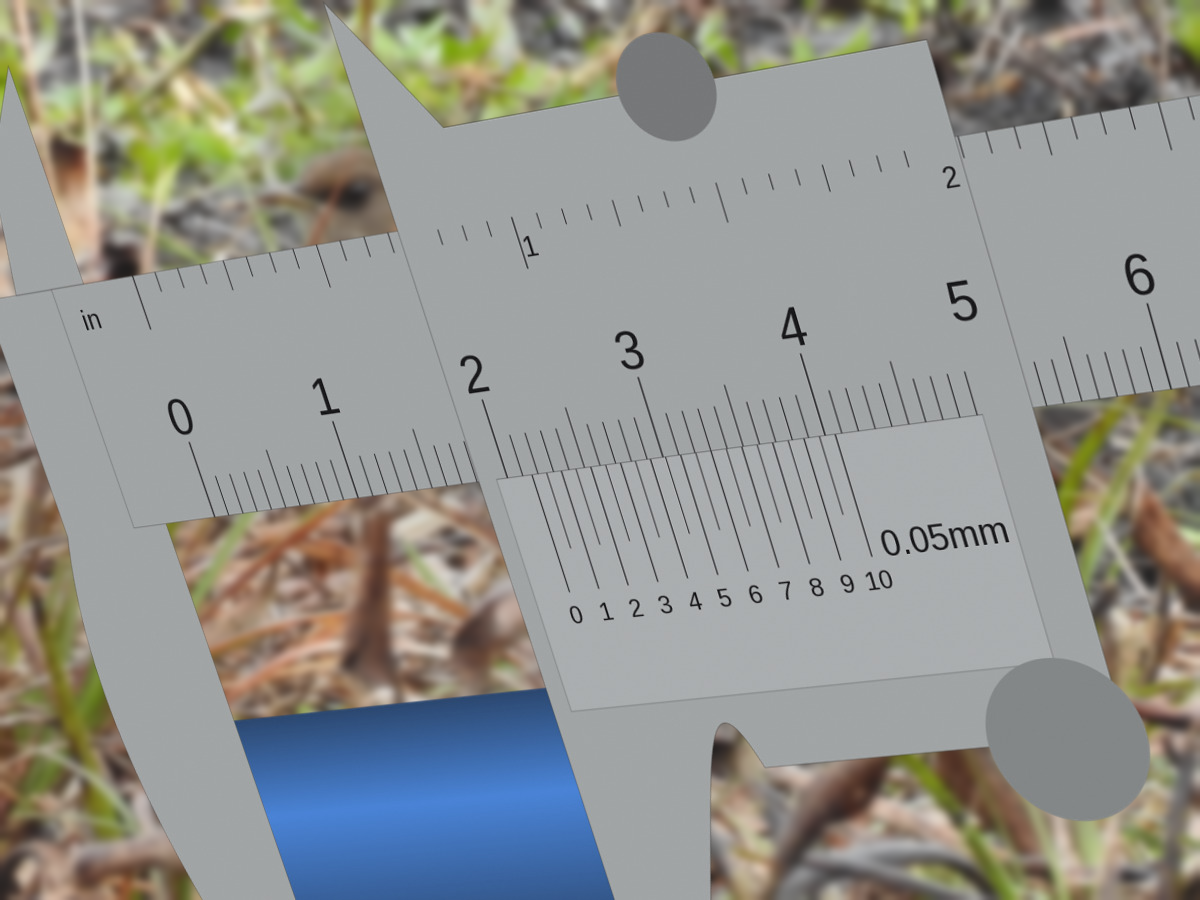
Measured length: 21.6 mm
